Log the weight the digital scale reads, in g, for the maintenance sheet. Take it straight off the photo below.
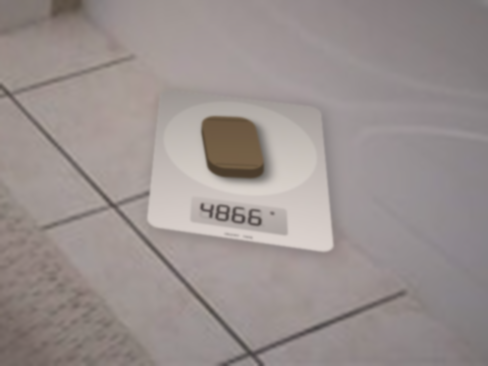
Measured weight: 4866 g
